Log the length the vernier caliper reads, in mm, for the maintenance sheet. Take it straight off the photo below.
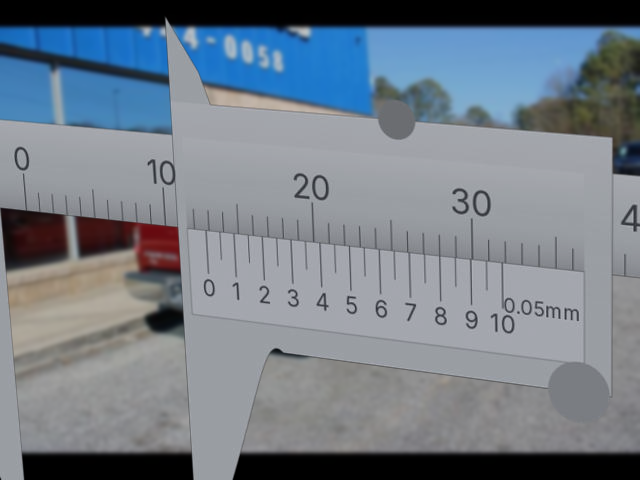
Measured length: 12.8 mm
